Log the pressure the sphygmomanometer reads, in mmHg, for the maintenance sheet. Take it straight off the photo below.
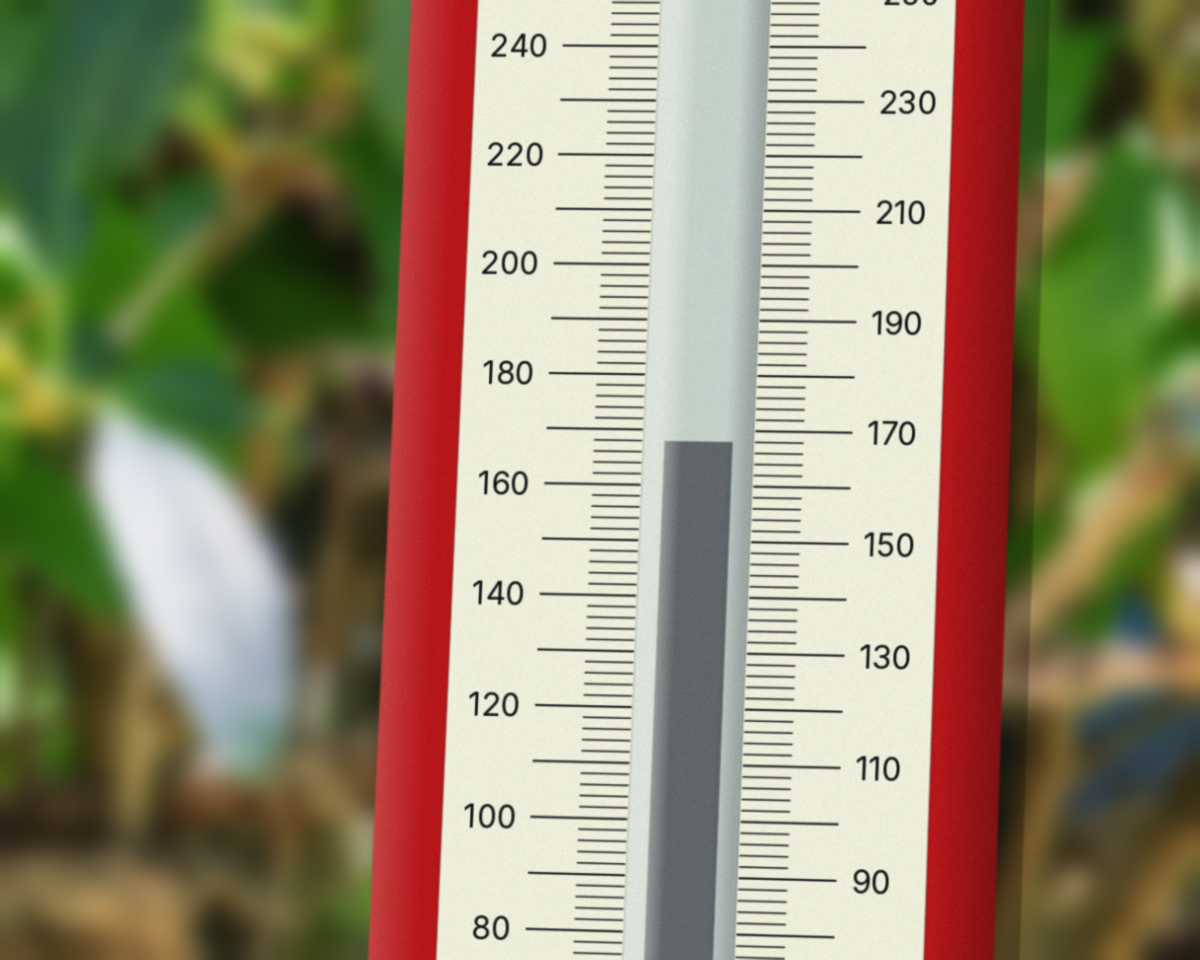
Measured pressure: 168 mmHg
